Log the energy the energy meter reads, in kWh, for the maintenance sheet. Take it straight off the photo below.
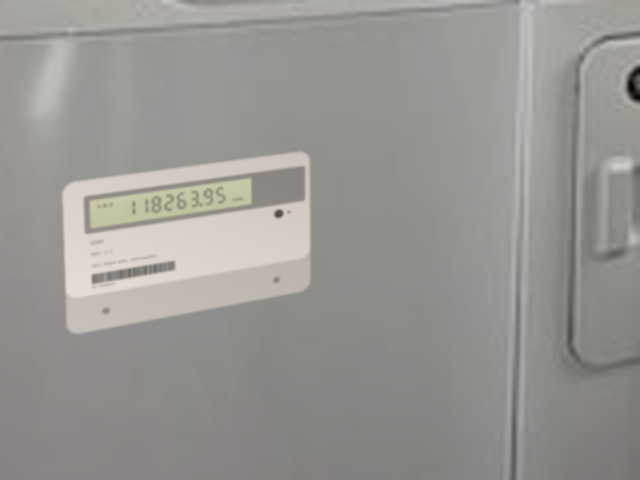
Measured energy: 118263.95 kWh
